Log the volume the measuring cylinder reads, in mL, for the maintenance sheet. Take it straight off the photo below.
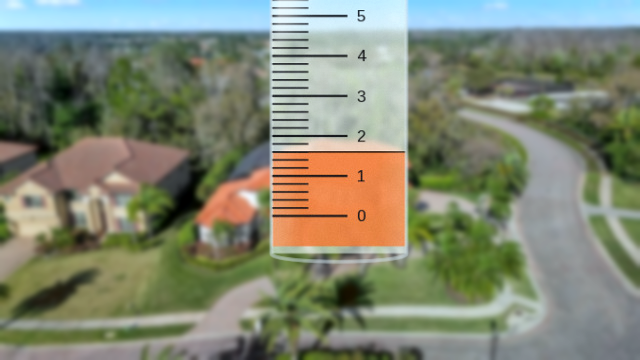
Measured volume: 1.6 mL
